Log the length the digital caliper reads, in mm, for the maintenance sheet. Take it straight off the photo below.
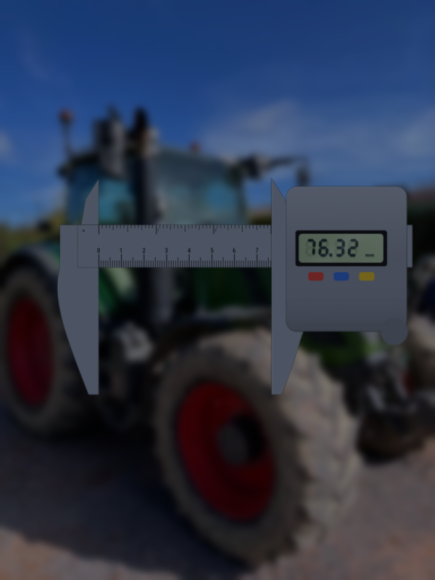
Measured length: 76.32 mm
